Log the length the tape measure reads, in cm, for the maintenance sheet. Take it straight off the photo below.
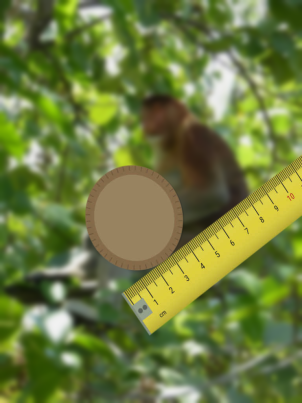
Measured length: 5 cm
